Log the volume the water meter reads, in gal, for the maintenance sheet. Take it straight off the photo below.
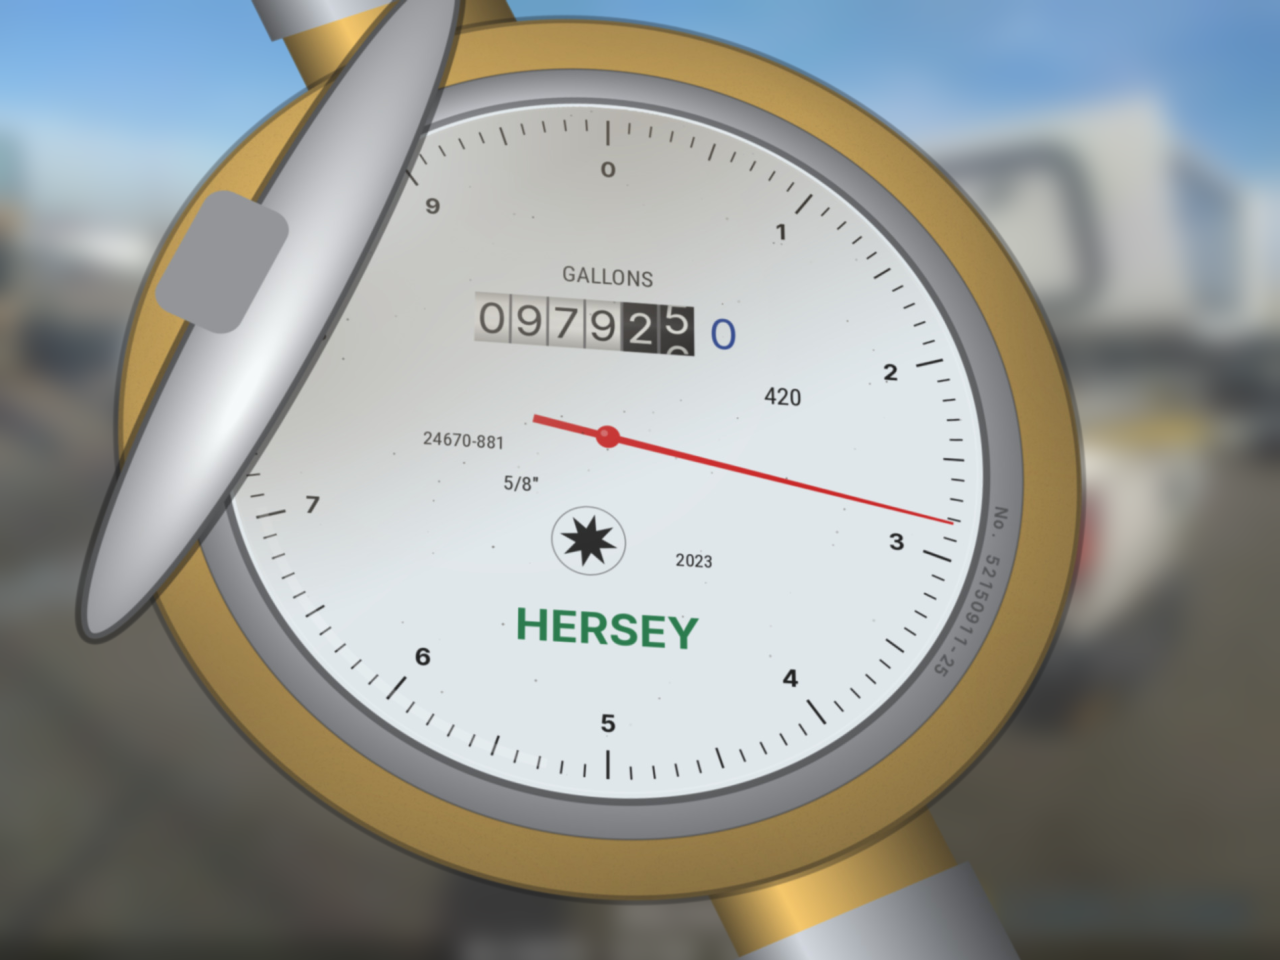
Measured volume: 979252.8 gal
